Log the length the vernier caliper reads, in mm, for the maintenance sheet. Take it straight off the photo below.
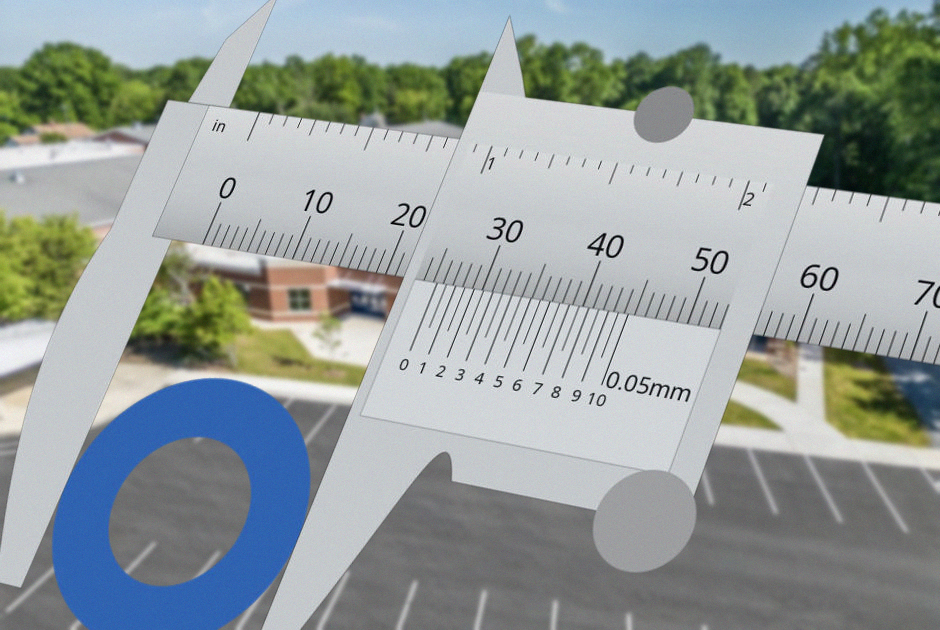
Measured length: 25.4 mm
